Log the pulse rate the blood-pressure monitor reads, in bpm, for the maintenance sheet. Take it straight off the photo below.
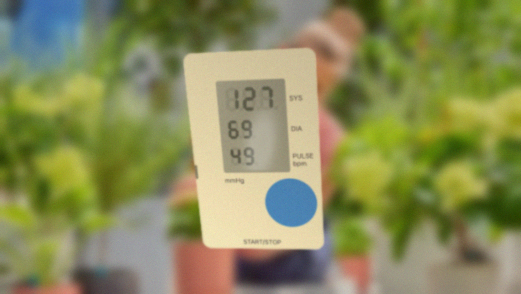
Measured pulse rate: 49 bpm
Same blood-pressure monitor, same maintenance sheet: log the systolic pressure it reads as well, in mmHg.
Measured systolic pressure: 127 mmHg
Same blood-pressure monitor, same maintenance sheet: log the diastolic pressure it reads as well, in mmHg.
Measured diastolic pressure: 69 mmHg
